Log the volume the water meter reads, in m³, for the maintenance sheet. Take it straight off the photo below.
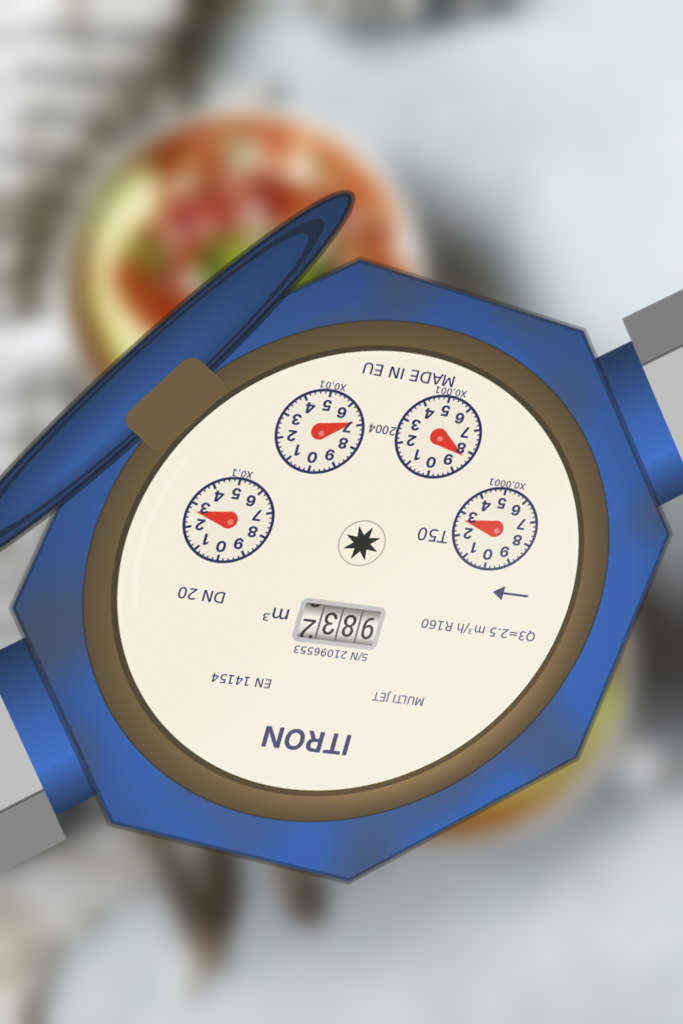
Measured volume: 9832.2682 m³
